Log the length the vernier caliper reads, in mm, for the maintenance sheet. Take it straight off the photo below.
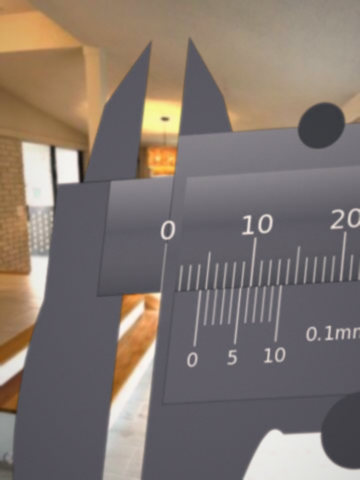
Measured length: 4.4 mm
